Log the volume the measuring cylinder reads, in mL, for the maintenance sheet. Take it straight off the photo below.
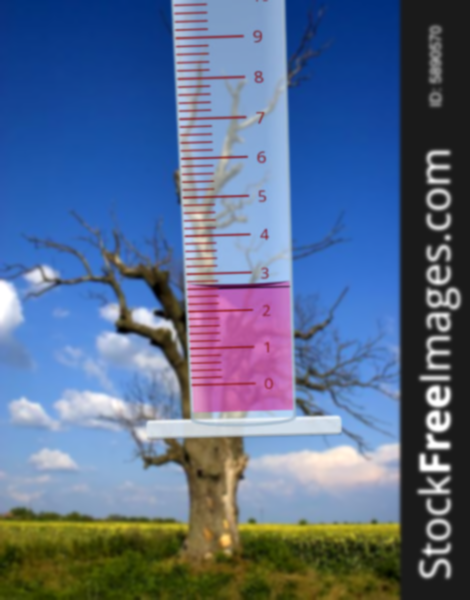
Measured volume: 2.6 mL
